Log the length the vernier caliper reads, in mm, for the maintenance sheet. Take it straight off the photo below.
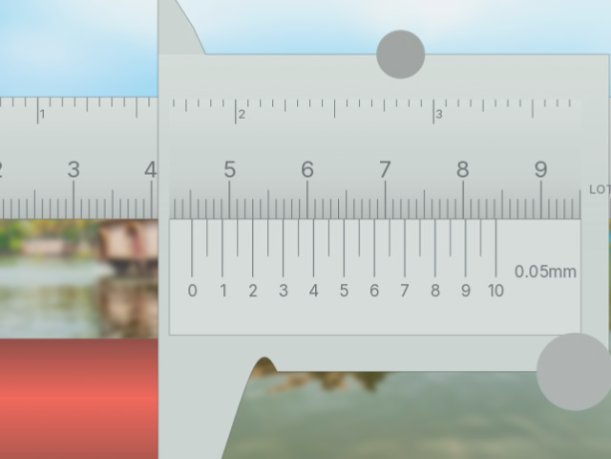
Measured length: 45.2 mm
